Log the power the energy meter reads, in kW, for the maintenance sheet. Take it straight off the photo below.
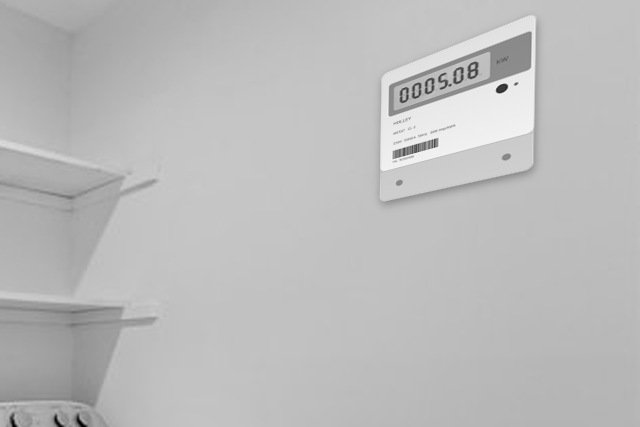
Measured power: 5.08 kW
